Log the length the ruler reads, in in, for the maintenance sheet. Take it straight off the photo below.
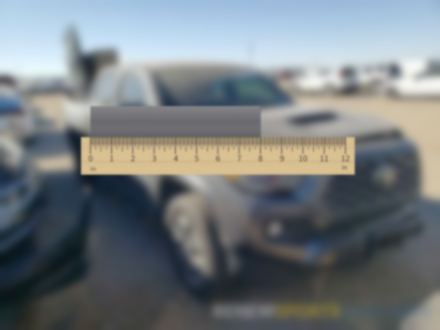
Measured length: 8 in
